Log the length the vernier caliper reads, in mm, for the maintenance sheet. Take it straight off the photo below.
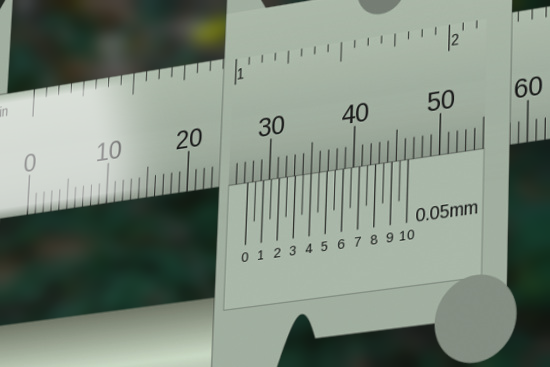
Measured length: 27.4 mm
